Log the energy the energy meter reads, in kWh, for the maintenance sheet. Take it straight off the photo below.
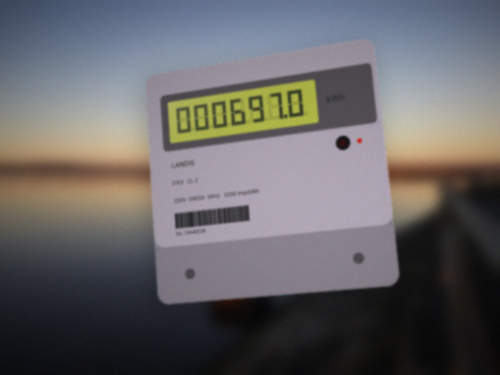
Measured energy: 697.0 kWh
